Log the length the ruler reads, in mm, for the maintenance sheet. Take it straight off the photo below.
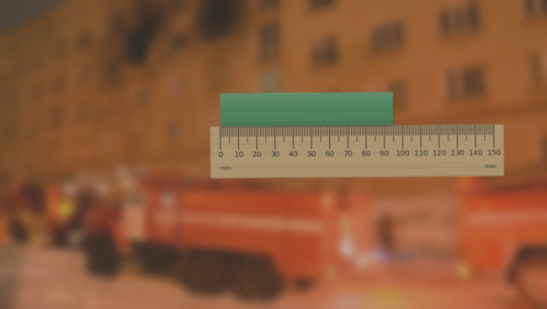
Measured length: 95 mm
